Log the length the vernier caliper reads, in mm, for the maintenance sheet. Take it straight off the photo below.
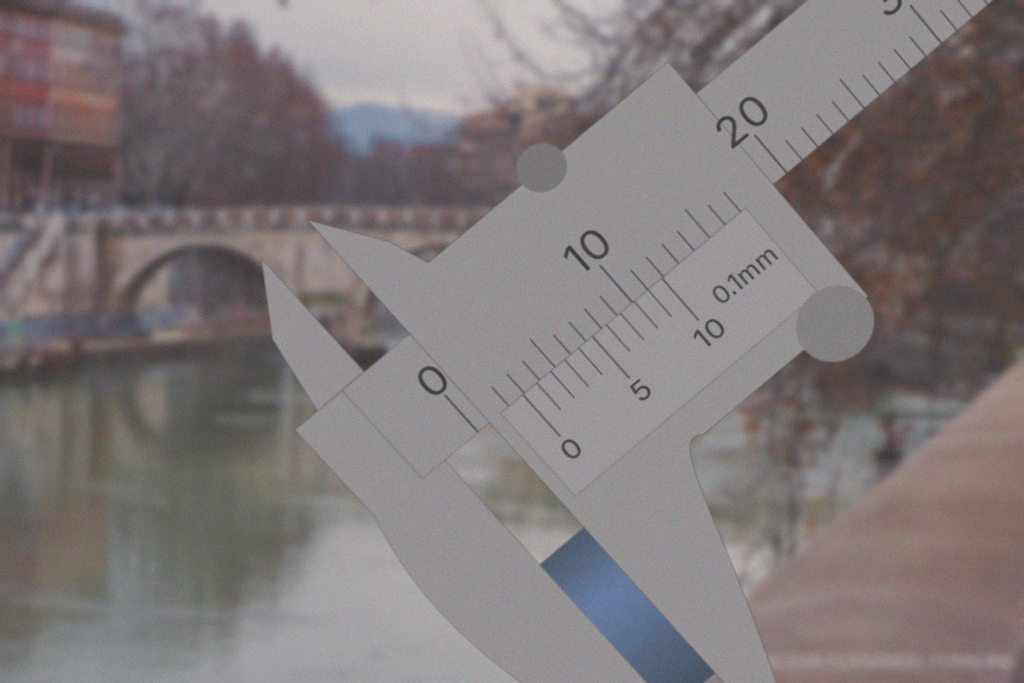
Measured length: 2.9 mm
